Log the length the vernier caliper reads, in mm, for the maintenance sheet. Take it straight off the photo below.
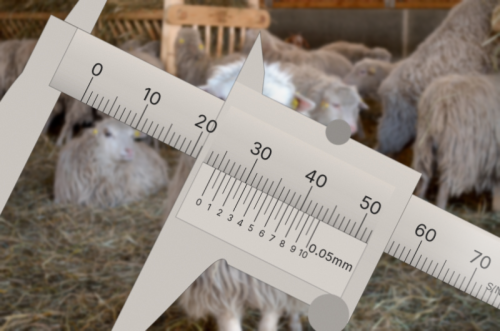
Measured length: 24.6 mm
